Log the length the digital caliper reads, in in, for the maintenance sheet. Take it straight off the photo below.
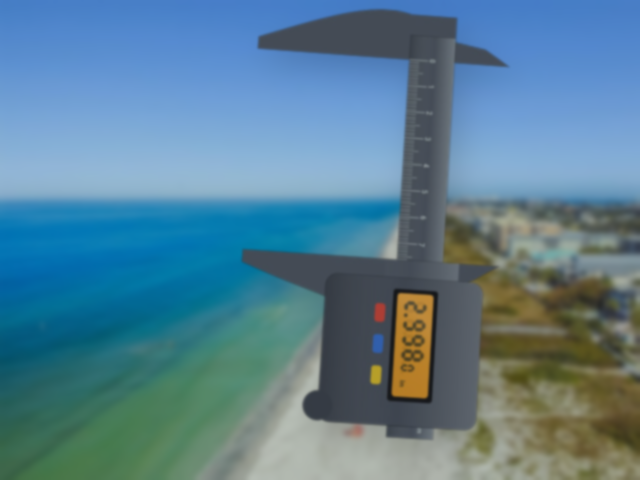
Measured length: 2.9980 in
